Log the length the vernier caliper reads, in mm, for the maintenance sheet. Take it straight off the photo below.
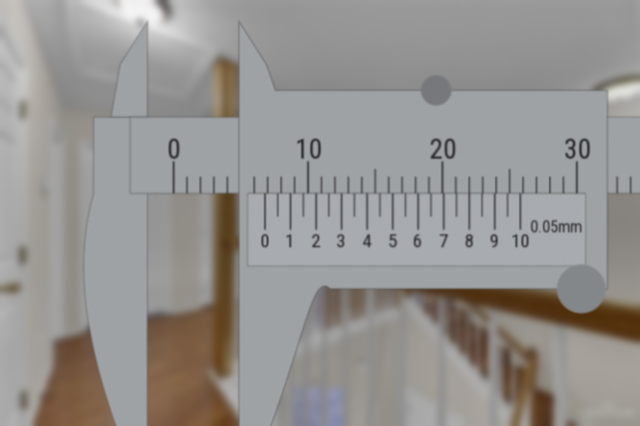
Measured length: 6.8 mm
